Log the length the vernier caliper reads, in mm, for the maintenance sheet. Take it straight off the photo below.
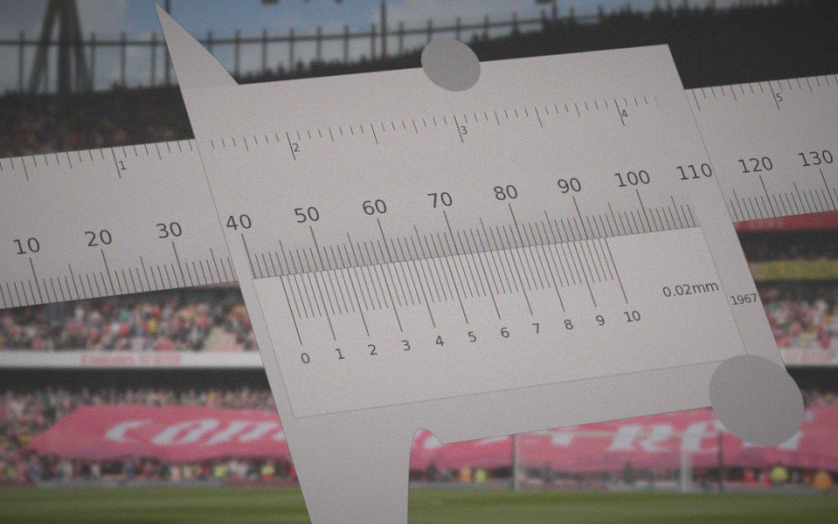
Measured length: 43.6 mm
